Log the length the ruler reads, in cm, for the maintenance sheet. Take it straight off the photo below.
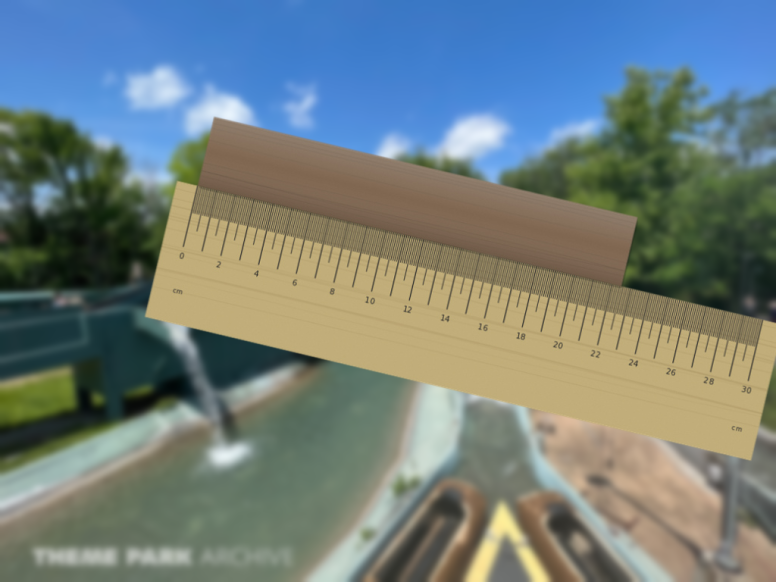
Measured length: 22.5 cm
